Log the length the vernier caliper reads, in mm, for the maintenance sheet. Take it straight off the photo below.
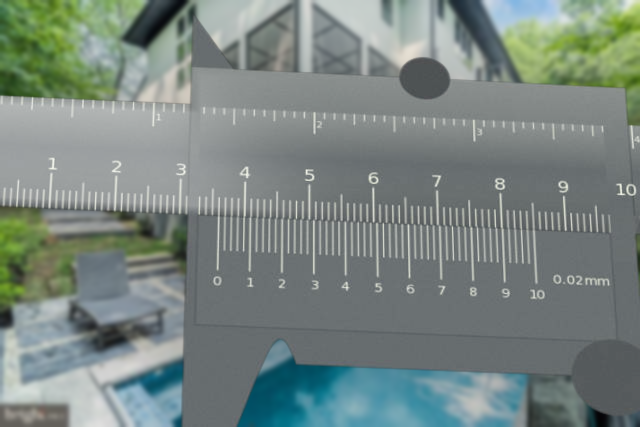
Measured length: 36.0 mm
